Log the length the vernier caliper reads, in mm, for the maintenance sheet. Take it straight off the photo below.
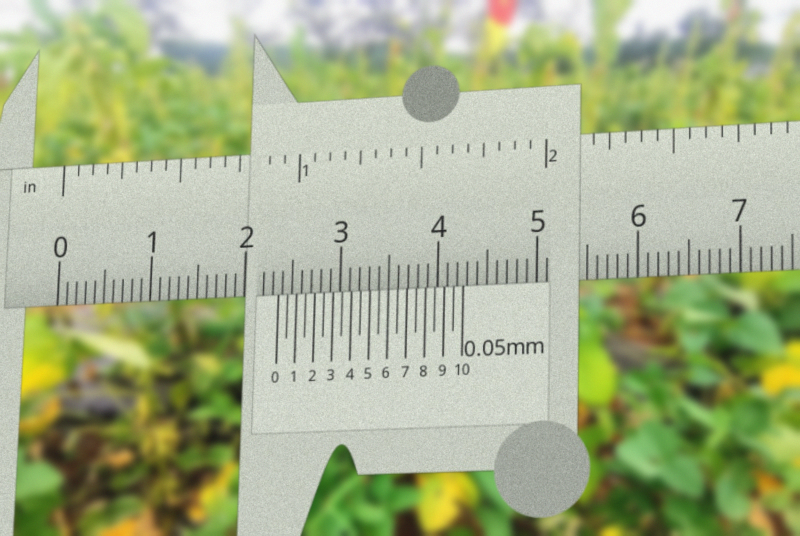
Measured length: 23.6 mm
